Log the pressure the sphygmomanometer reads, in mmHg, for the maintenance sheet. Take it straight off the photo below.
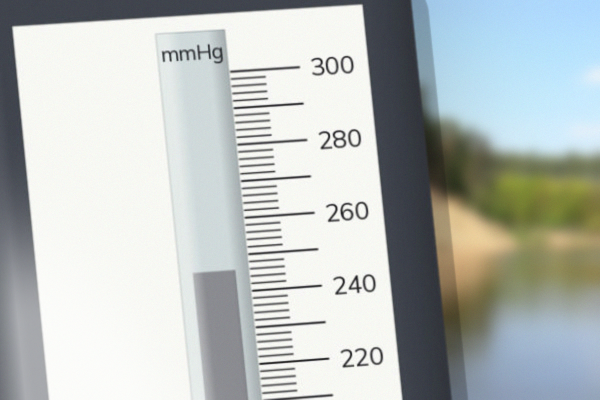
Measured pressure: 246 mmHg
